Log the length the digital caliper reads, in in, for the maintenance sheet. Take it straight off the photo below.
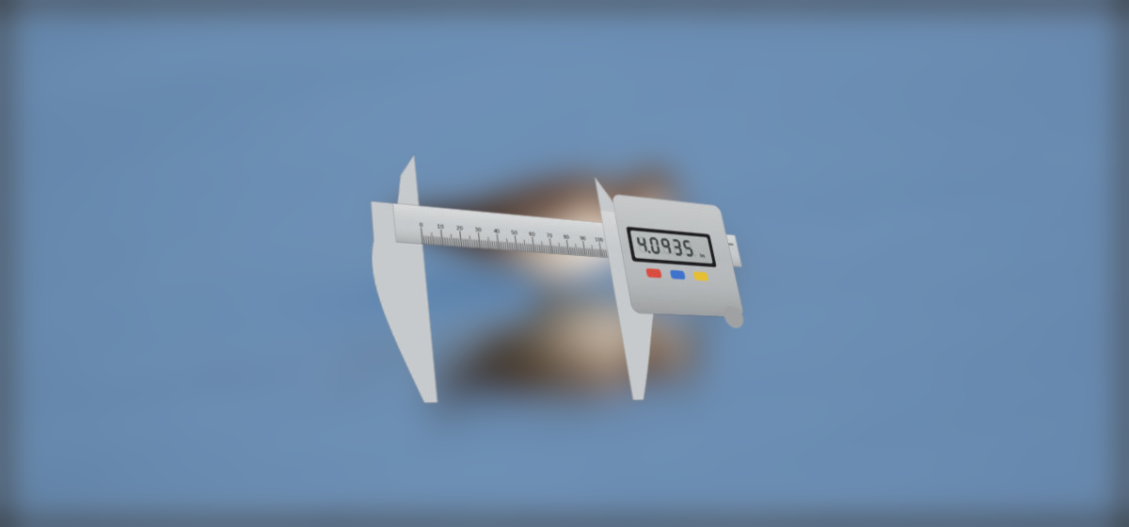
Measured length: 4.0935 in
